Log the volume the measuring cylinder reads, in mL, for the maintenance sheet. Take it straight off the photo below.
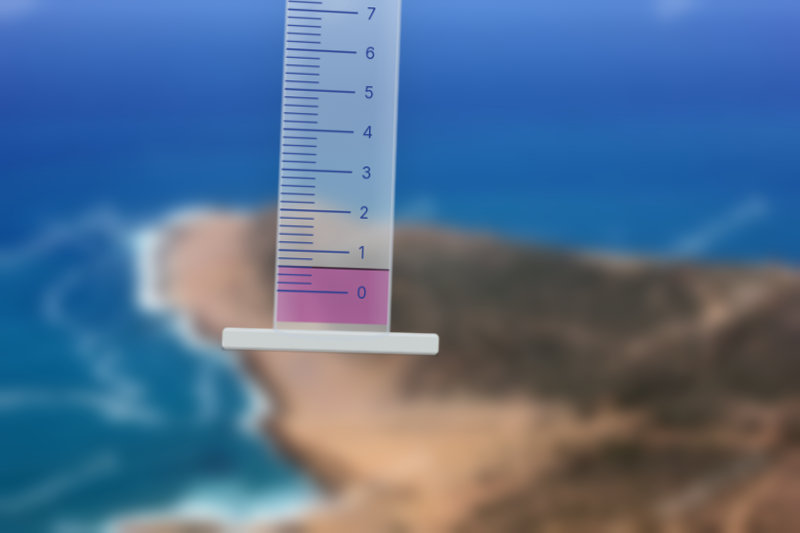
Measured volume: 0.6 mL
